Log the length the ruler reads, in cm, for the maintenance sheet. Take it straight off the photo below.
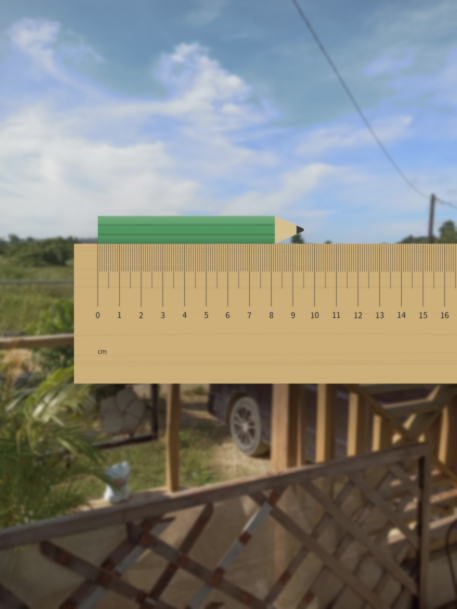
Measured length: 9.5 cm
